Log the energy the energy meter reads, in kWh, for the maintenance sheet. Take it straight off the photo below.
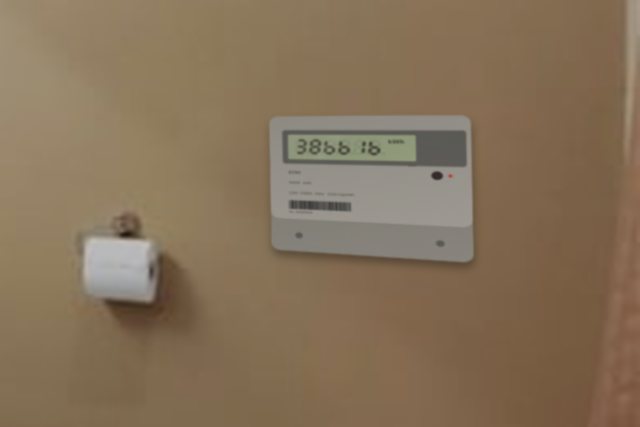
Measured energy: 386616 kWh
